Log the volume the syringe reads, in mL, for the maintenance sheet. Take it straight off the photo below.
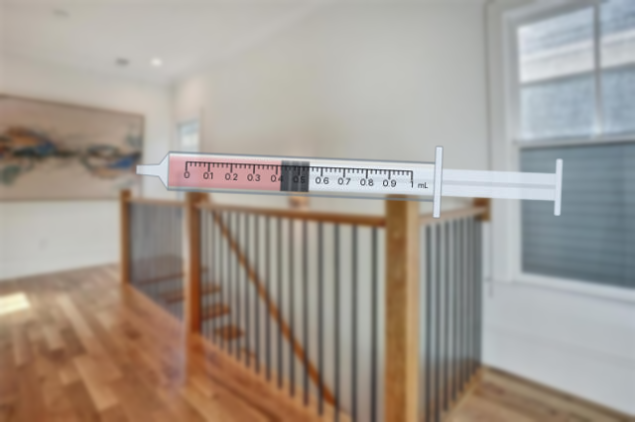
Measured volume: 0.42 mL
